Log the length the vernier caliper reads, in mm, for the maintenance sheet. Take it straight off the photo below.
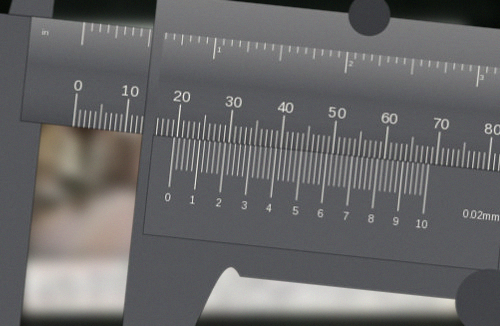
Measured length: 19.5 mm
